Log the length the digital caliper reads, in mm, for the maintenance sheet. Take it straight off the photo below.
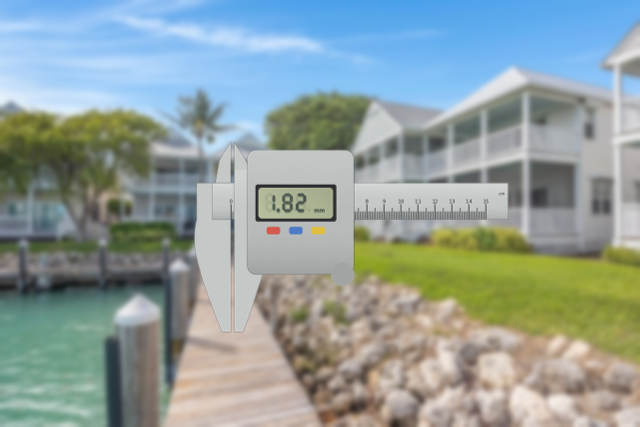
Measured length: 1.82 mm
